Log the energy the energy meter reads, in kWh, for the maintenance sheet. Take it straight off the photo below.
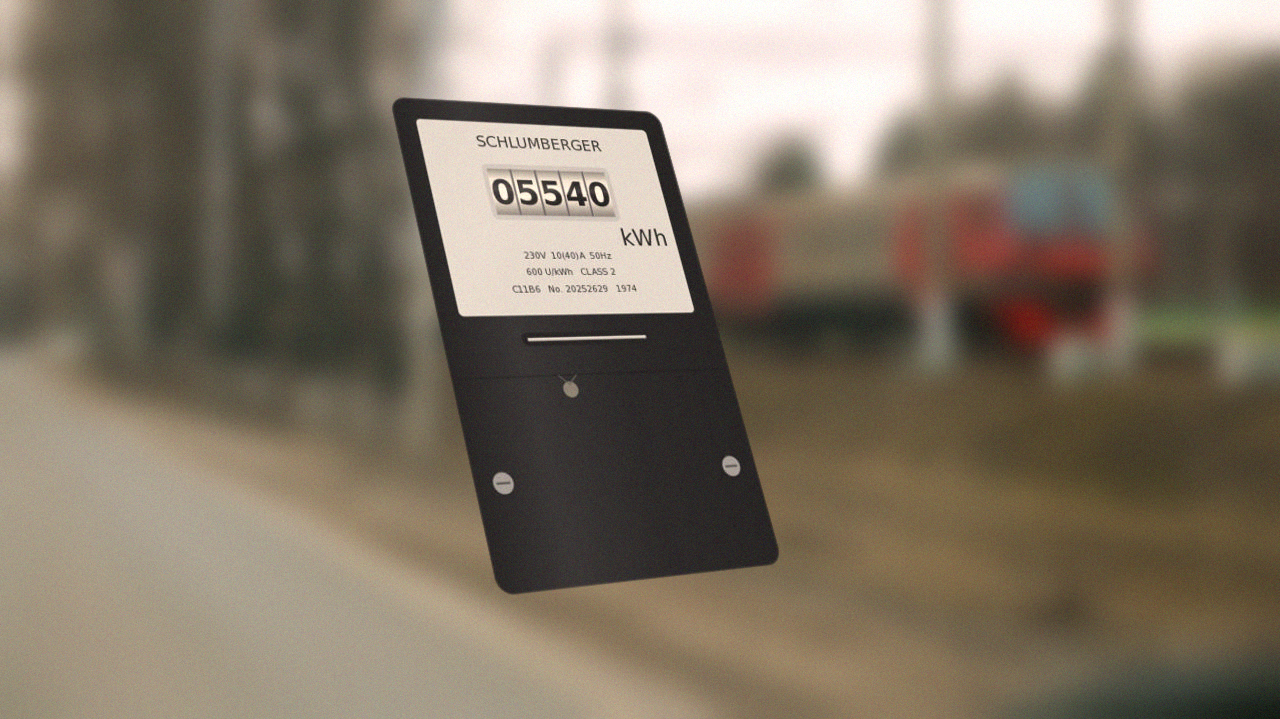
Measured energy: 5540 kWh
